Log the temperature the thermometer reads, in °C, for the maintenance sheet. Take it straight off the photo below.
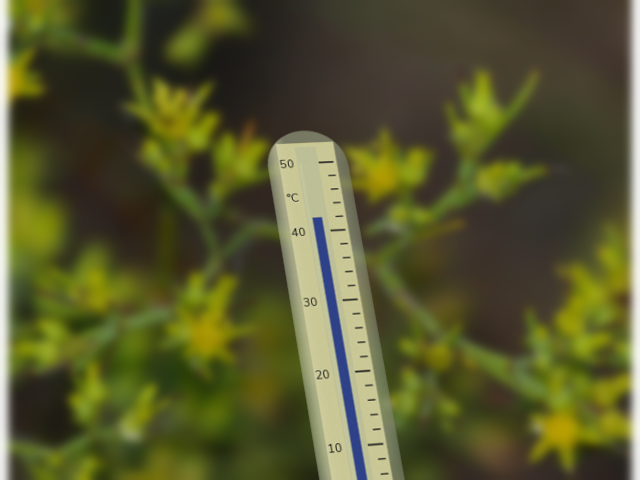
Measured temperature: 42 °C
